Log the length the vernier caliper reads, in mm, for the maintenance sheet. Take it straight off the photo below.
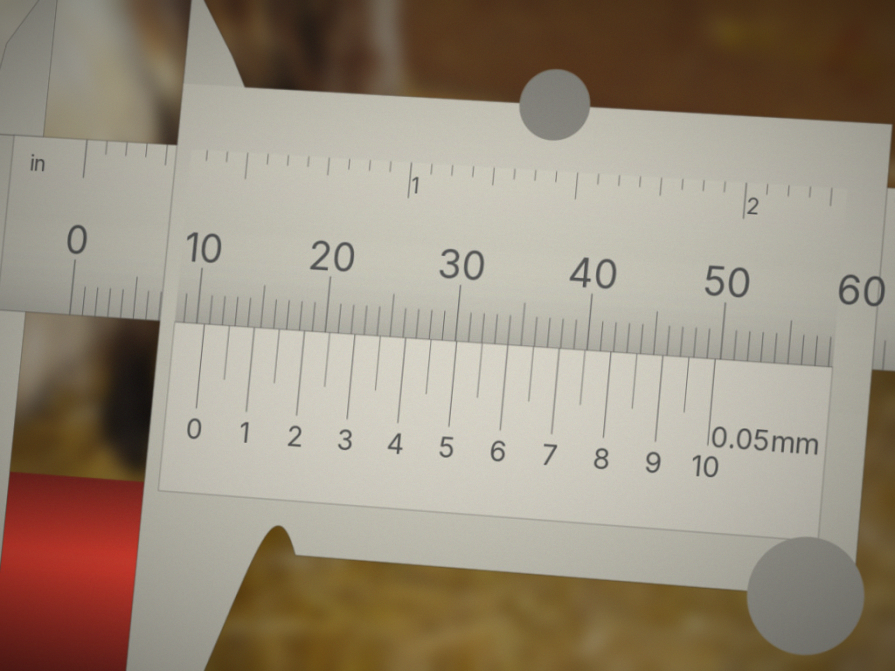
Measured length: 10.6 mm
